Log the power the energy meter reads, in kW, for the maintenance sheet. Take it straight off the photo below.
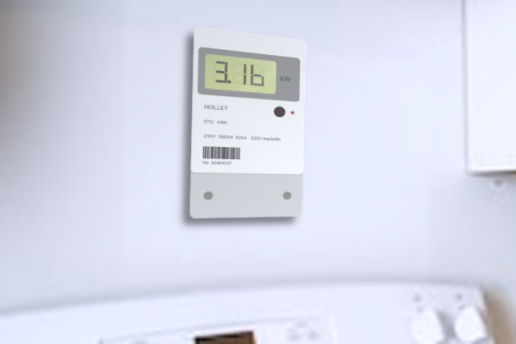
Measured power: 3.16 kW
